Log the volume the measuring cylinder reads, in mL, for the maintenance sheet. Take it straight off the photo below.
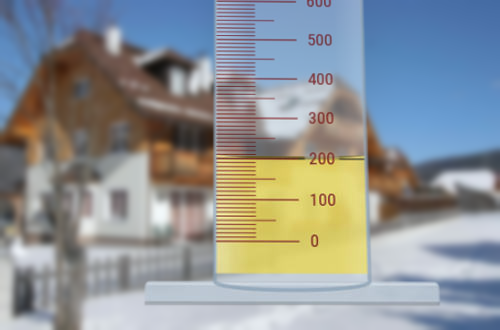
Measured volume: 200 mL
